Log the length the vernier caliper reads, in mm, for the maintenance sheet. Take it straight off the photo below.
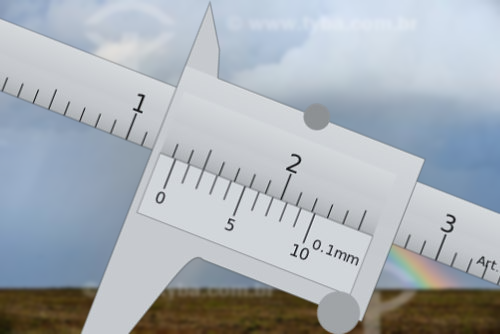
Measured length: 13.2 mm
